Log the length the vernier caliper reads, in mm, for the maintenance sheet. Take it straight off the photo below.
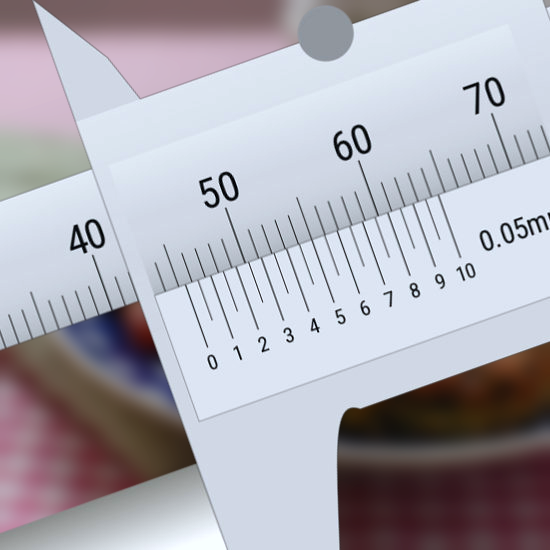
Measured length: 45.5 mm
